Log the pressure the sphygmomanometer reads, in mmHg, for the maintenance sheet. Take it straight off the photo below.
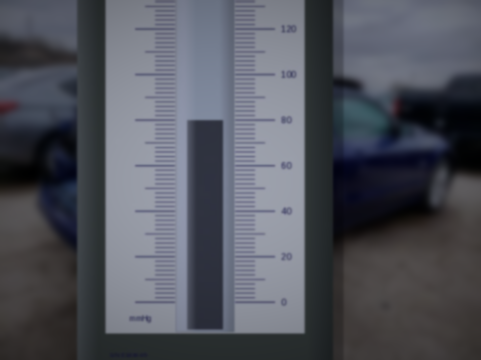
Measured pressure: 80 mmHg
